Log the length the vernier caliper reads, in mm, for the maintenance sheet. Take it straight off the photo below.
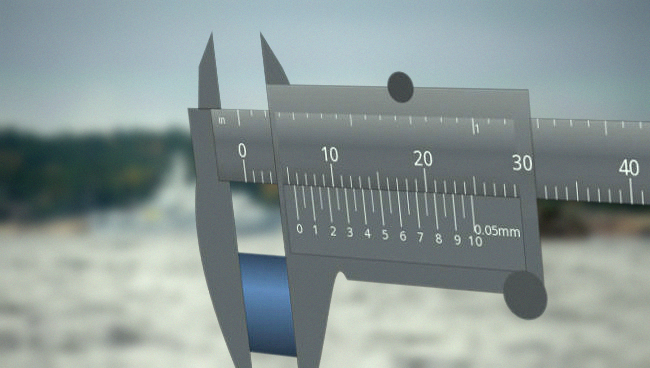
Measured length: 5.6 mm
